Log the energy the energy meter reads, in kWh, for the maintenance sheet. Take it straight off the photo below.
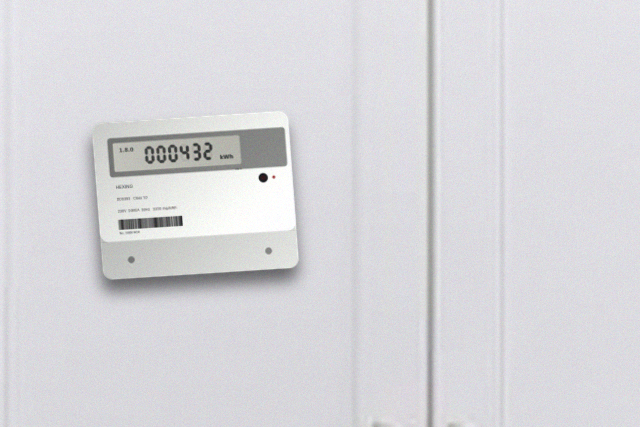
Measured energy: 432 kWh
